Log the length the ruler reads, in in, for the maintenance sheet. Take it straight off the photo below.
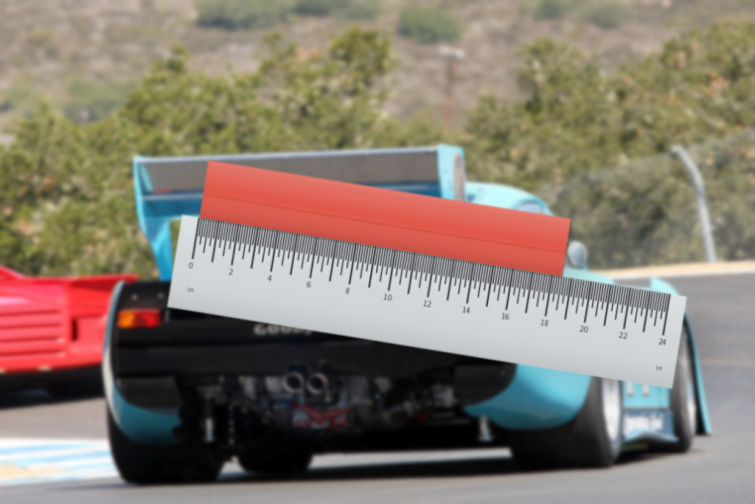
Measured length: 18.5 in
